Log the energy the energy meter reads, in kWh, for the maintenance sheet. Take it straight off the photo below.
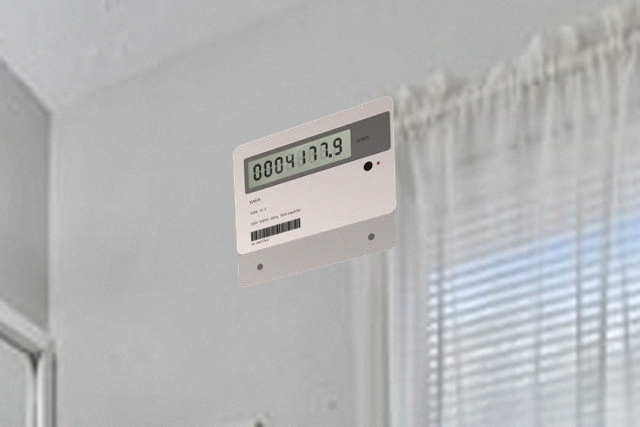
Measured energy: 4177.9 kWh
